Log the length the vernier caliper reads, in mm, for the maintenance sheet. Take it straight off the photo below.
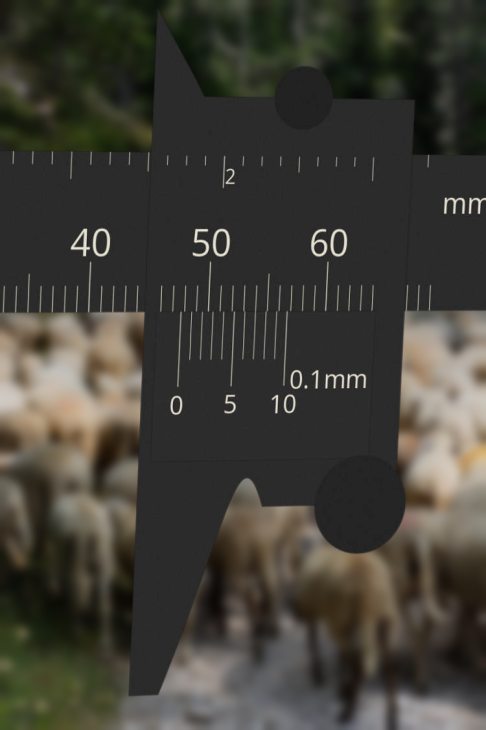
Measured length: 47.7 mm
